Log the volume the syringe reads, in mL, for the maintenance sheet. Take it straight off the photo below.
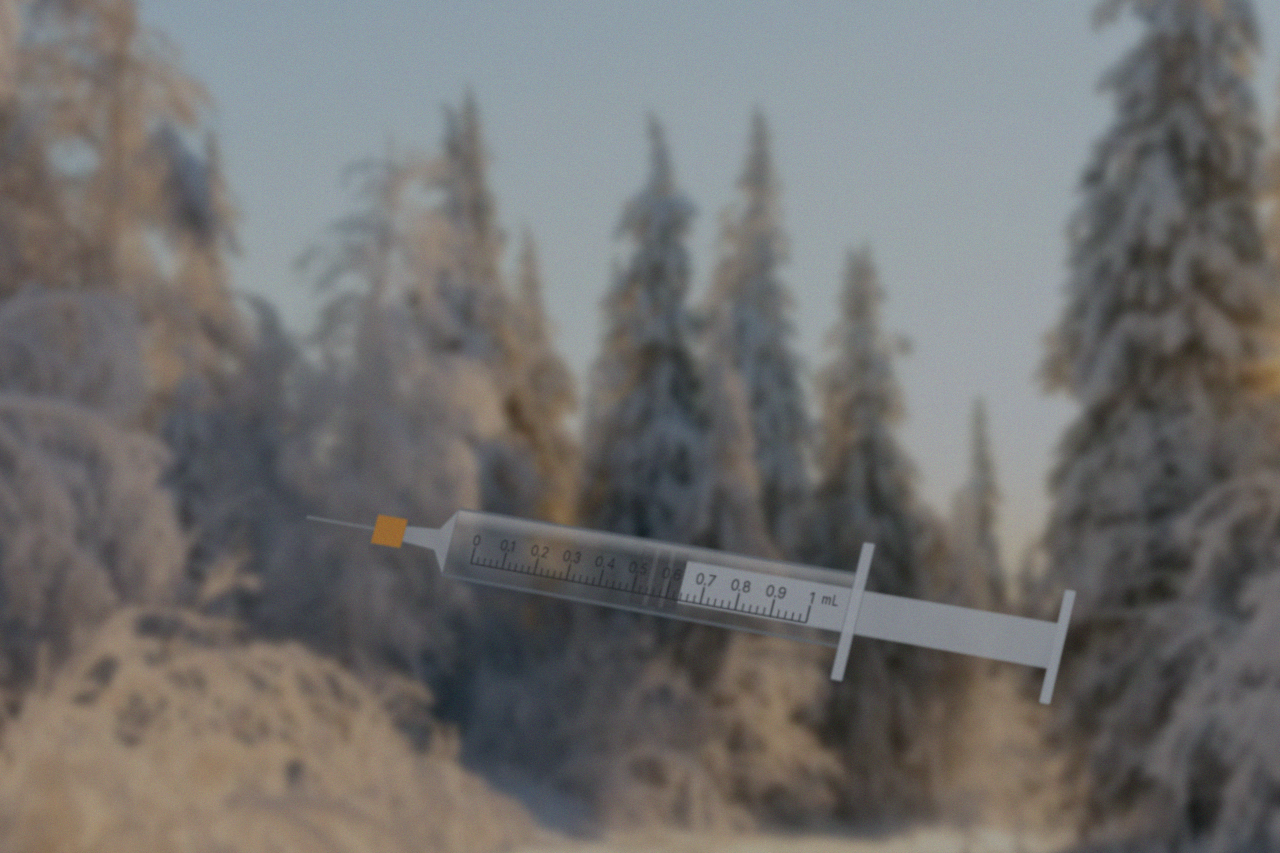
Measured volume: 0.5 mL
